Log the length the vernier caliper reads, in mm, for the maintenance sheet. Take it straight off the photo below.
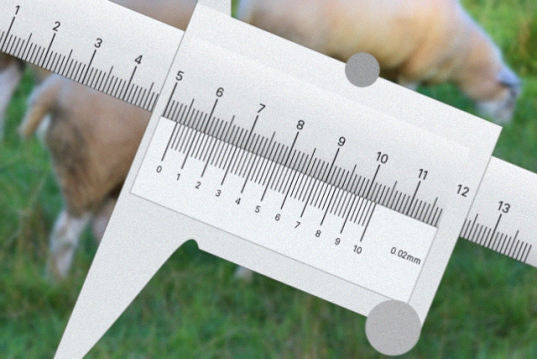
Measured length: 53.5 mm
